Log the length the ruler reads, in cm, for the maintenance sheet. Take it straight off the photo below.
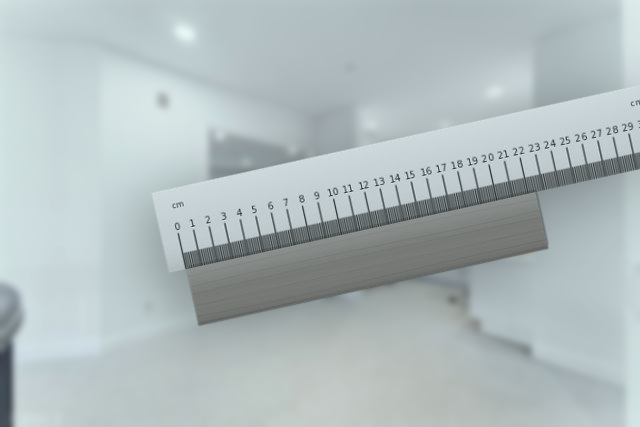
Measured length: 22.5 cm
